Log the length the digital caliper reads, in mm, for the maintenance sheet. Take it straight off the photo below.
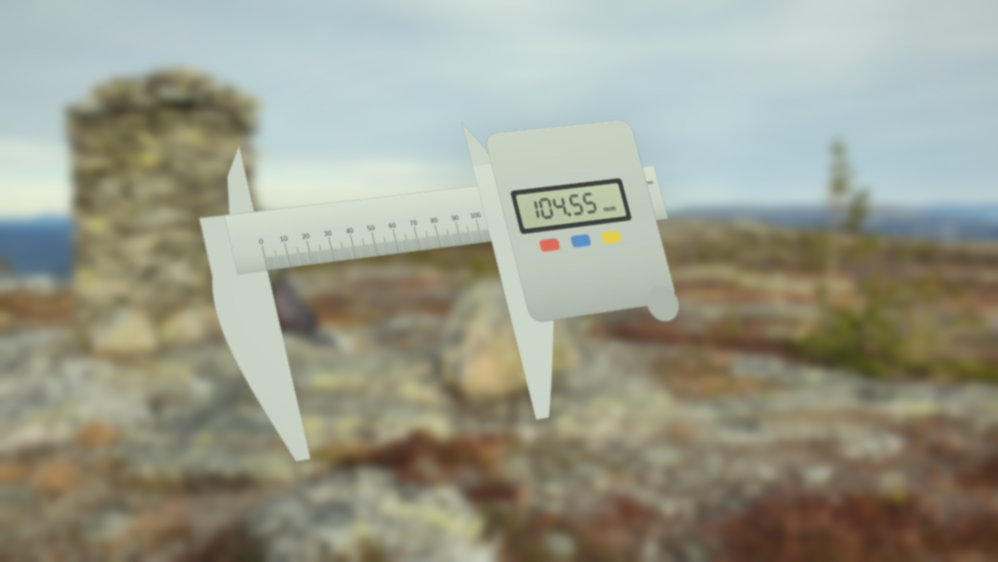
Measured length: 104.55 mm
